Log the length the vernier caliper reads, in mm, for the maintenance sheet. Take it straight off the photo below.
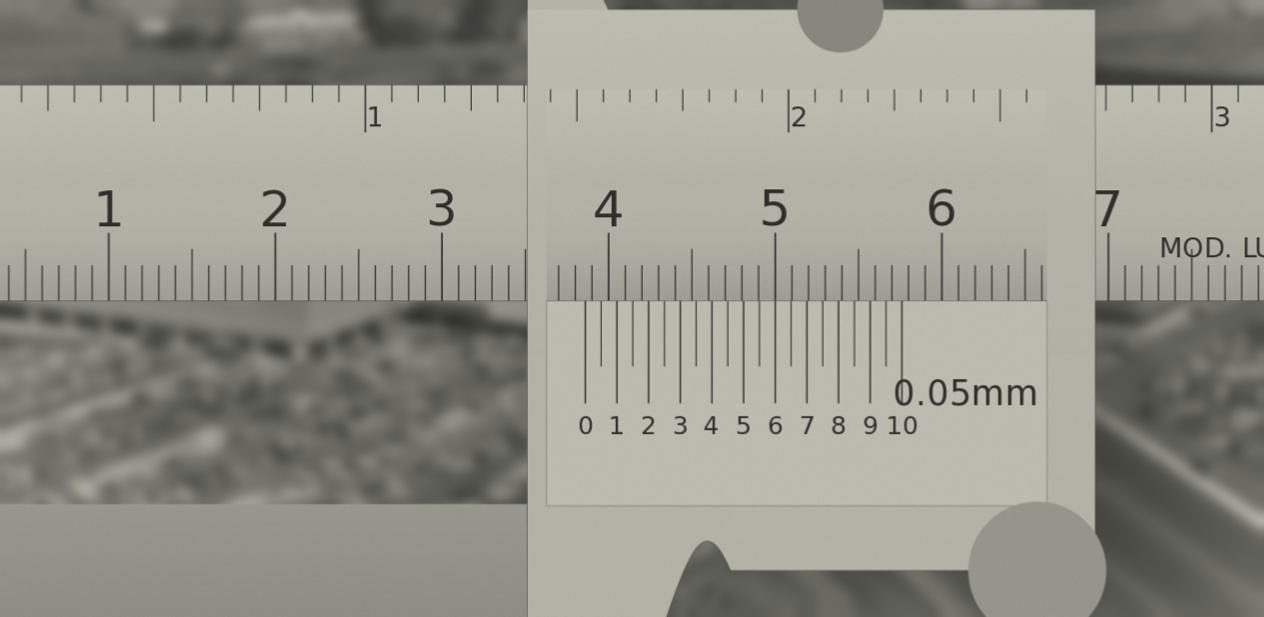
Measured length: 38.6 mm
